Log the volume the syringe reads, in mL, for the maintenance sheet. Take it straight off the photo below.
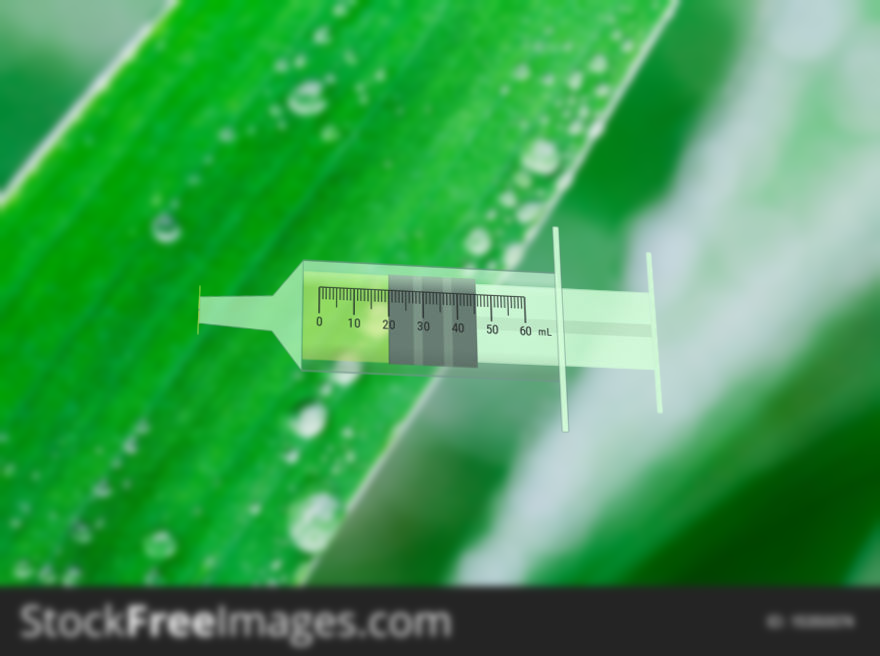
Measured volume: 20 mL
